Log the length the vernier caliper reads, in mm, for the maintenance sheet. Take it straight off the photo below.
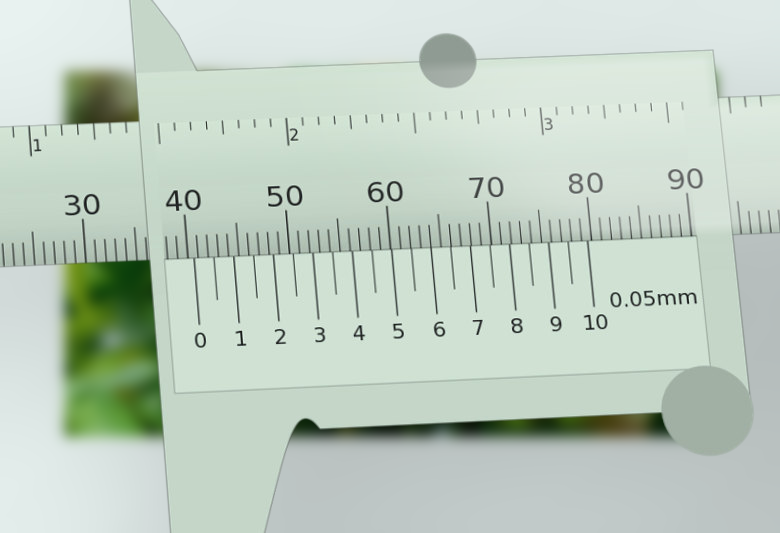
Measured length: 40.6 mm
